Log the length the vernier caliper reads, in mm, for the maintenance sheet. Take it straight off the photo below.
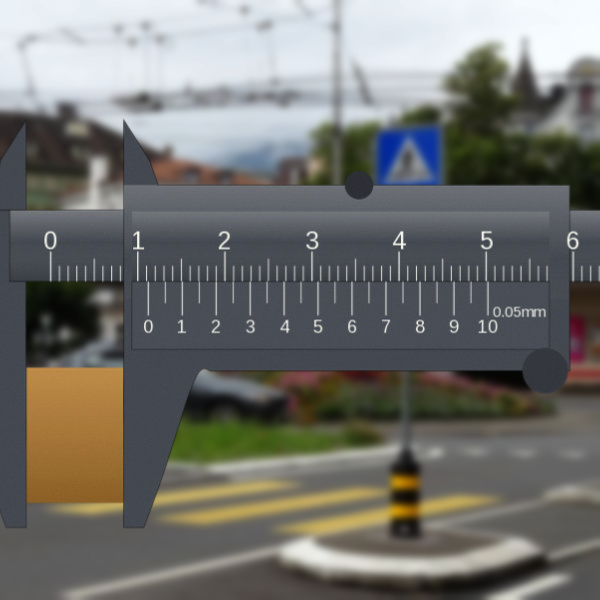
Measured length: 11.2 mm
